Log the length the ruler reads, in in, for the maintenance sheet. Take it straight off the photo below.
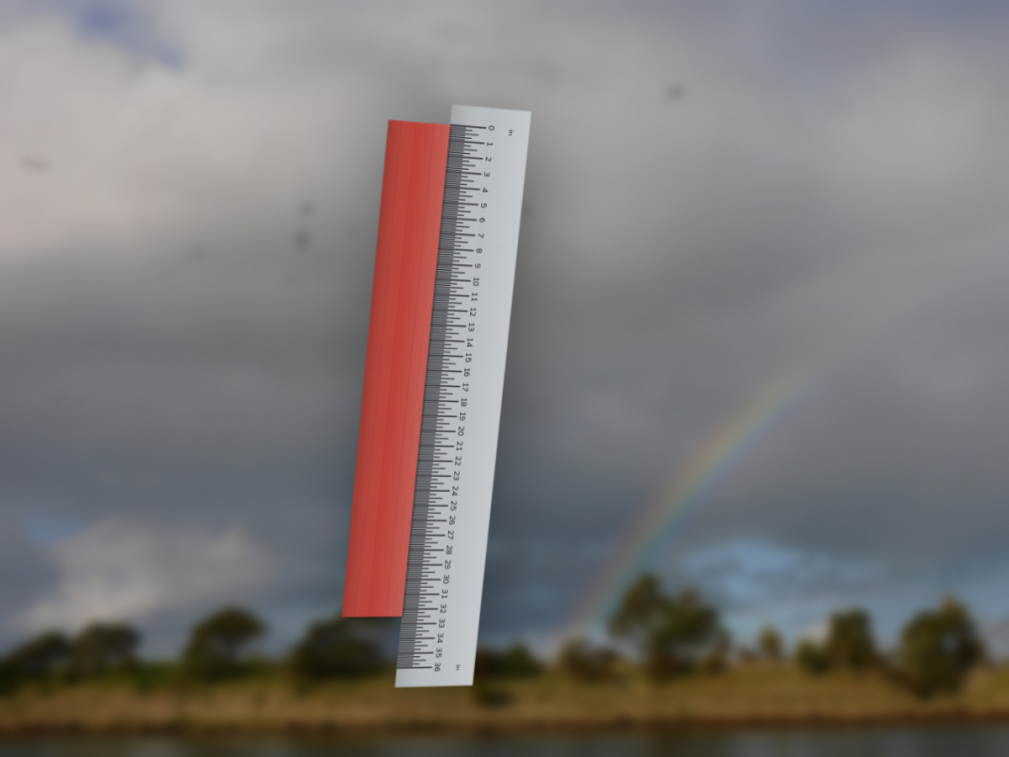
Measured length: 32.5 in
